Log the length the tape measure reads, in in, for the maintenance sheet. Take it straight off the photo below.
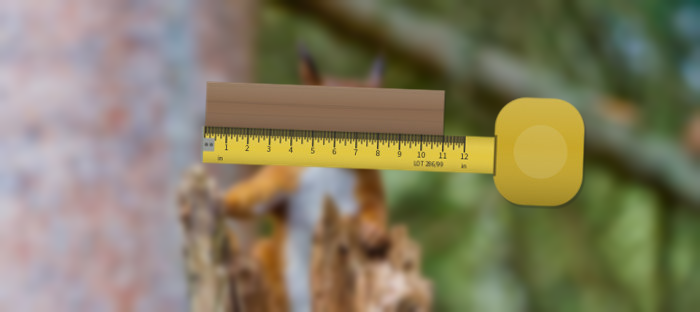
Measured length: 11 in
